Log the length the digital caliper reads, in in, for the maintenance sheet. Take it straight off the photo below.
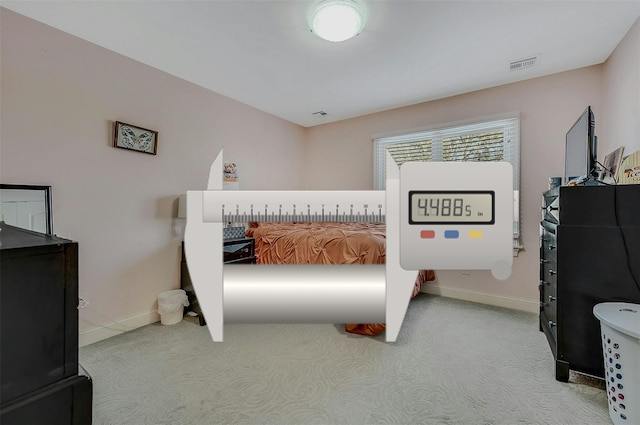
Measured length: 4.4885 in
